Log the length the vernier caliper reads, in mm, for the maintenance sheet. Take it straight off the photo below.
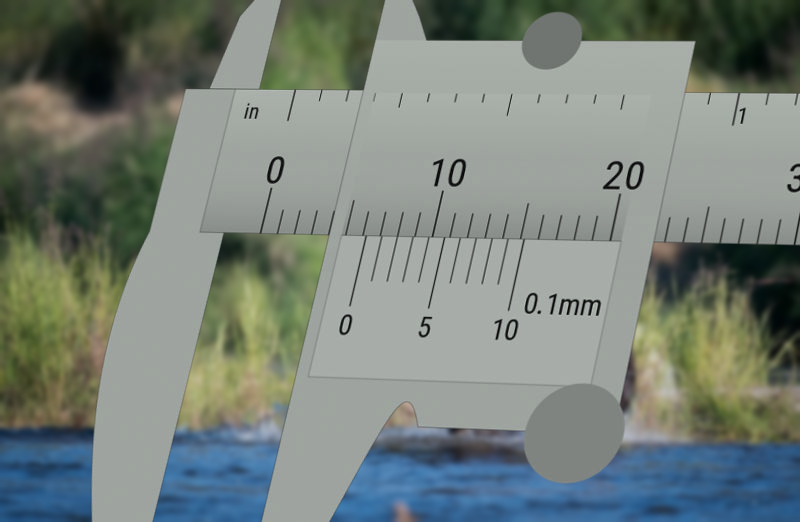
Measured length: 6.2 mm
